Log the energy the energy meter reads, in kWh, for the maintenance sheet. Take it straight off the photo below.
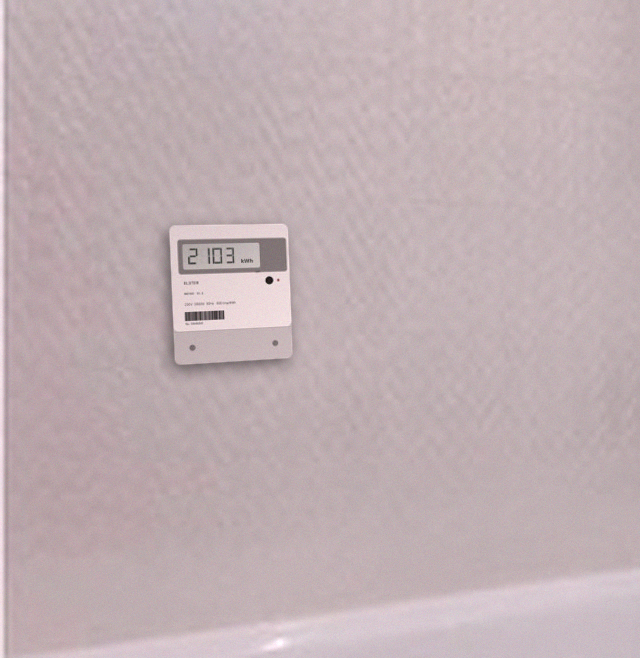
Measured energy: 2103 kWh
